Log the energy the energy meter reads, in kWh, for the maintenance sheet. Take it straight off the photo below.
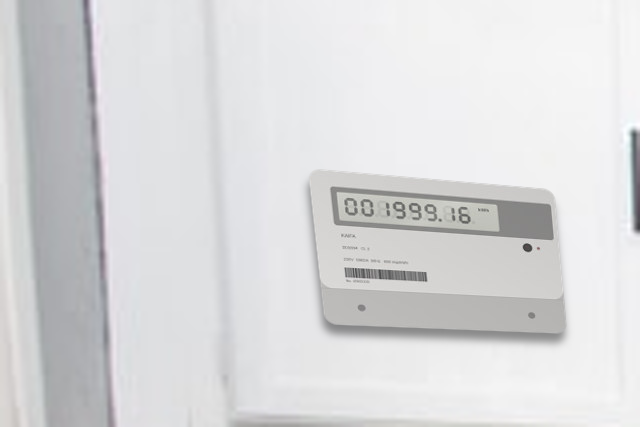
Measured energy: 1999.16 kWh
